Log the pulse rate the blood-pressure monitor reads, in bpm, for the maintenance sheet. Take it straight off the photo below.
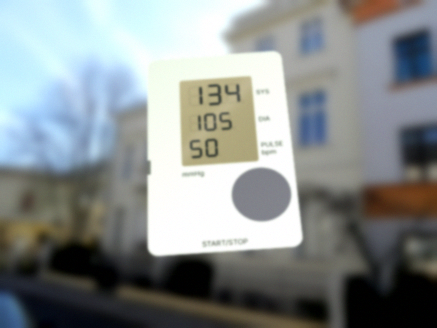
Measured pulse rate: 50 bpm
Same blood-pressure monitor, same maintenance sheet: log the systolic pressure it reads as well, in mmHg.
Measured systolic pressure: 134 mmHg
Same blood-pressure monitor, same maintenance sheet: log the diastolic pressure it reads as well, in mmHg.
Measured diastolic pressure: 105 mmHg
